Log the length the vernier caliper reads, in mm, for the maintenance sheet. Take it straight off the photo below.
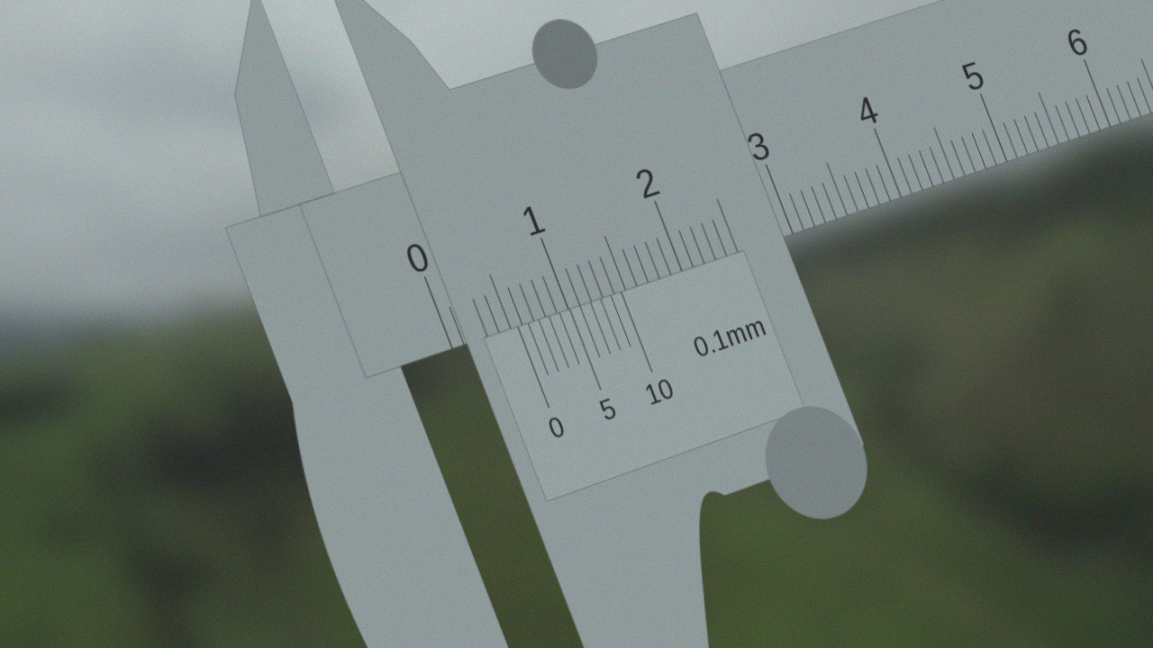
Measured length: 5.6 mm
